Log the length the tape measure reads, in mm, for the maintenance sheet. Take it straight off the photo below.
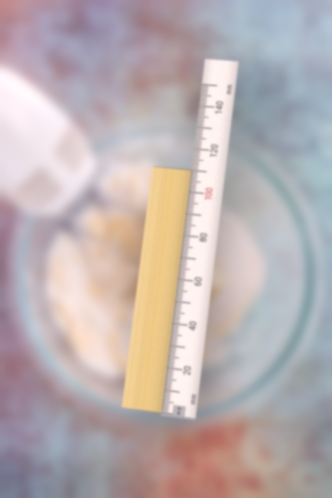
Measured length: 110 mm
